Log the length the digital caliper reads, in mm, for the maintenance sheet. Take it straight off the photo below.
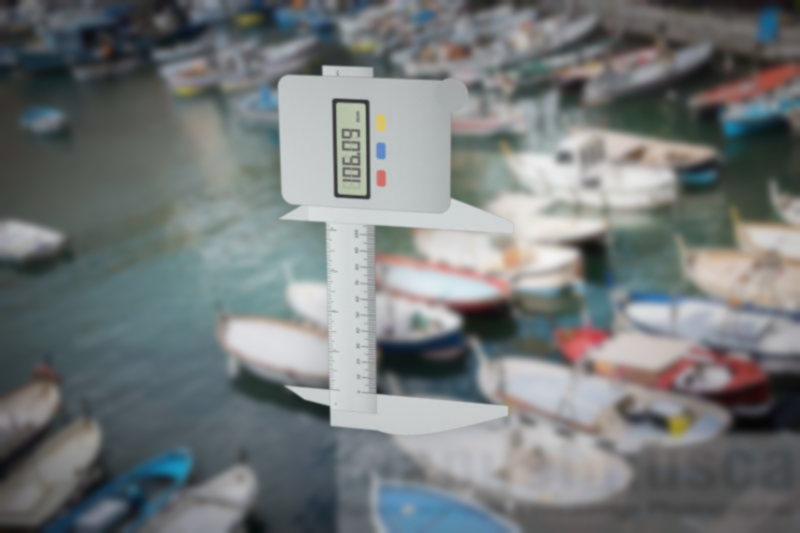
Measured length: 106.09 mm
